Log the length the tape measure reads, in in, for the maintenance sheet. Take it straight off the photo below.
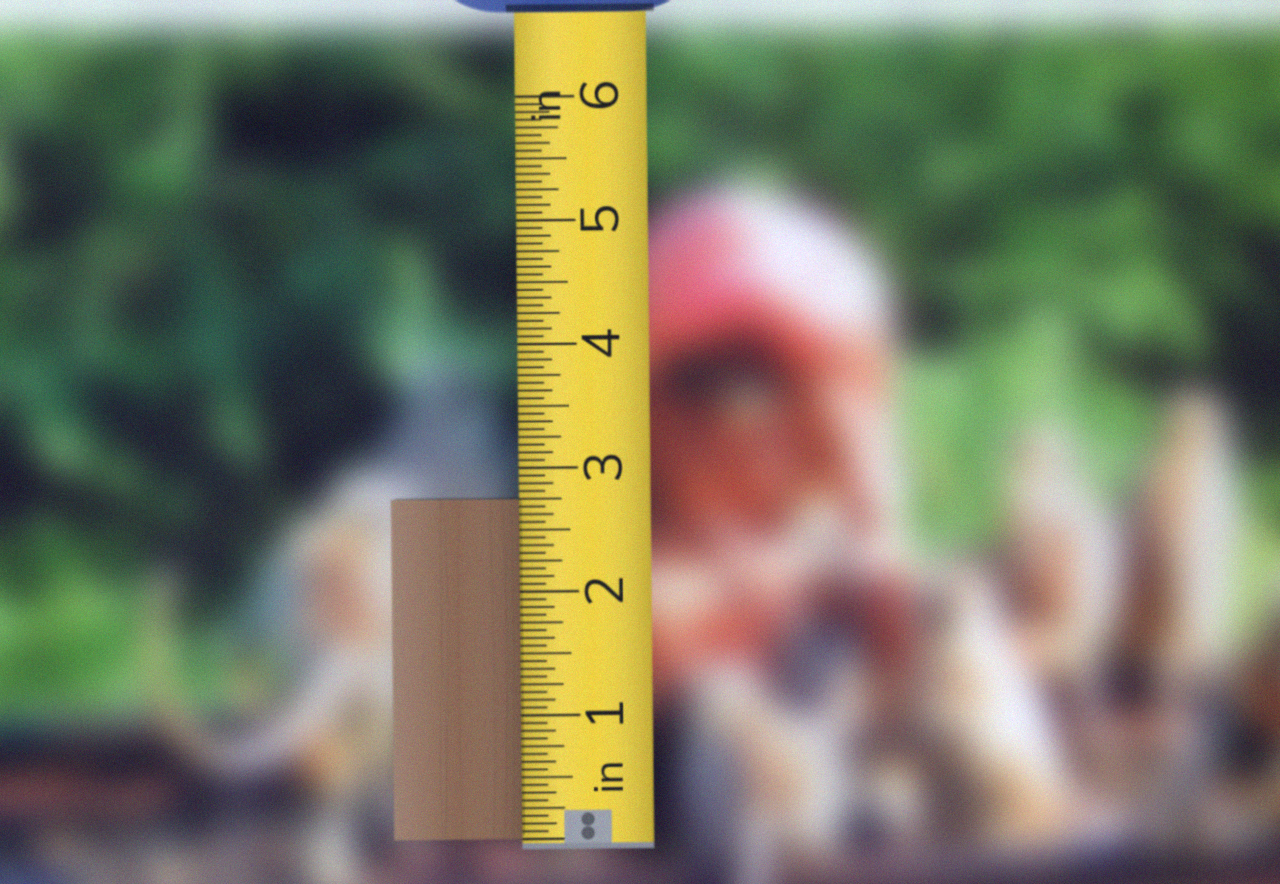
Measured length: 2.75 in
